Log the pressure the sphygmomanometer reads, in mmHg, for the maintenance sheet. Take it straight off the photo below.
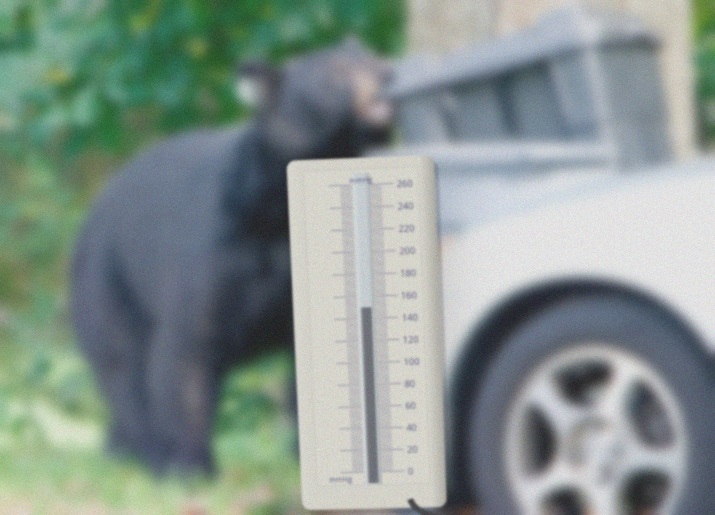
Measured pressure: 150 mmHg
